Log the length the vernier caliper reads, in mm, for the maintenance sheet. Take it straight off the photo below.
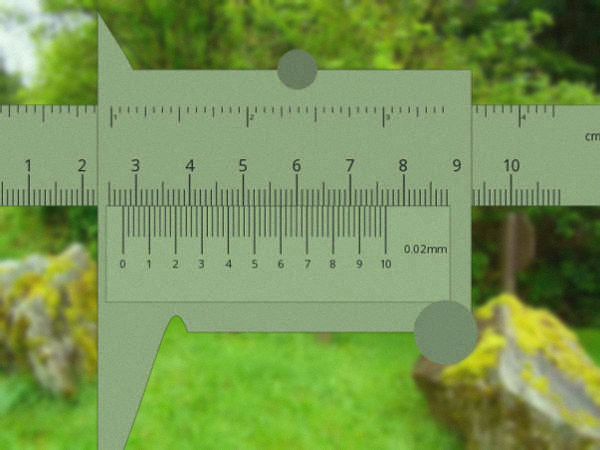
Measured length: 27.6 mm
